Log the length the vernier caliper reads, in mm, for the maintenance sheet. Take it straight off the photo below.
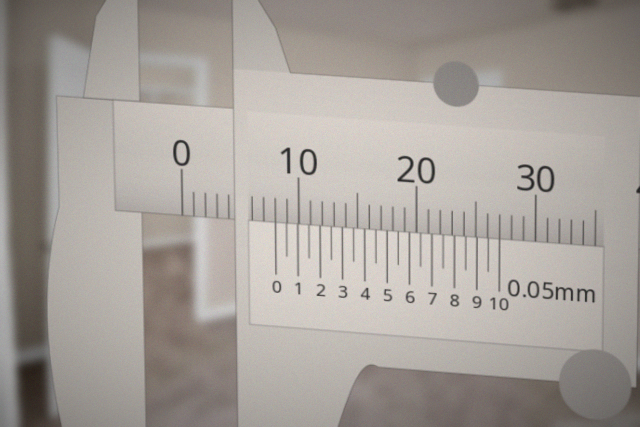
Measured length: 8.0 mm
